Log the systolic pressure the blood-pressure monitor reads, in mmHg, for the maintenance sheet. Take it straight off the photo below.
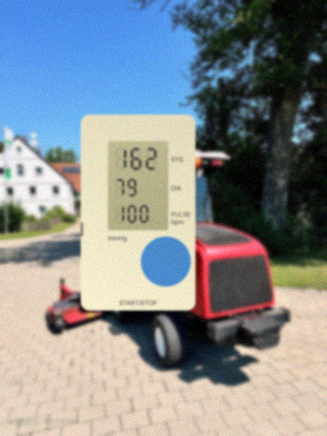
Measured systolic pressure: 162 mmHg
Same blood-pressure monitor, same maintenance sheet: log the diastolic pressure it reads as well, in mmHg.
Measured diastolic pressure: 79 mmHg
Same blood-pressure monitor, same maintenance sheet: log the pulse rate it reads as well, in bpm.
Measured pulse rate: 100 bpm
